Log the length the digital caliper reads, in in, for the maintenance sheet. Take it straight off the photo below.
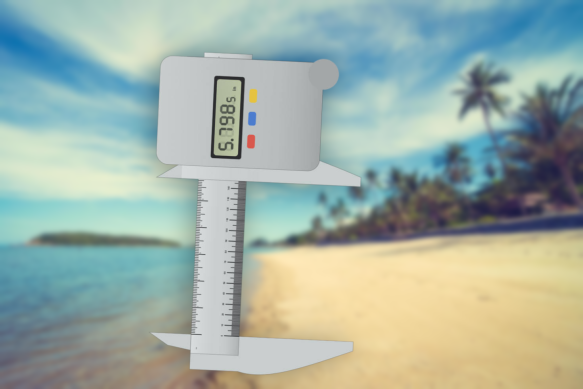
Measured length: 5.7985 in
